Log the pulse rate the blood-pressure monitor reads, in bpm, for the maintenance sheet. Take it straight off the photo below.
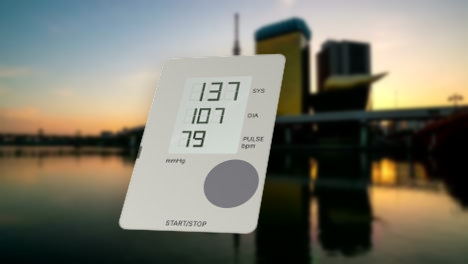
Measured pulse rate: 79 bpm
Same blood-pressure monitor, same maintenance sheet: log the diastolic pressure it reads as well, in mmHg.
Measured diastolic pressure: 107 mmHg
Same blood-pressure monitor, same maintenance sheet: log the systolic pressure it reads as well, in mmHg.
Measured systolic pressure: 137 mmHg
